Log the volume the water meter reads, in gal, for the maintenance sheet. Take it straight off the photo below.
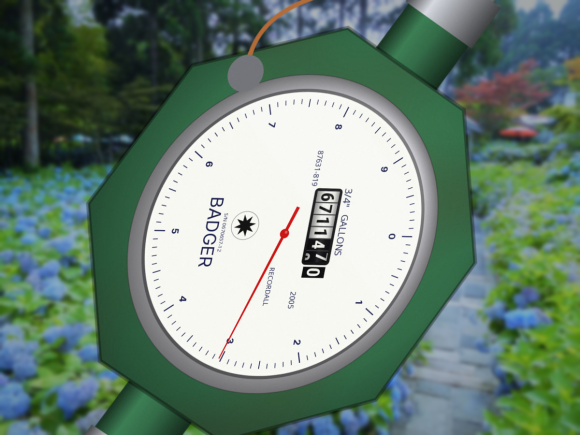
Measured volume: 6711473.0 gal
